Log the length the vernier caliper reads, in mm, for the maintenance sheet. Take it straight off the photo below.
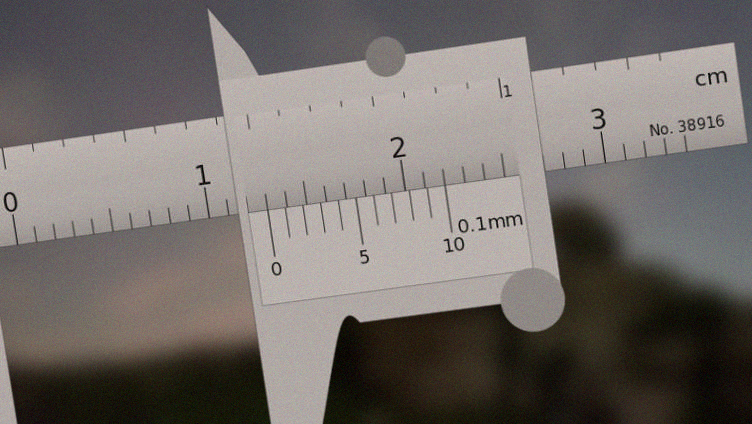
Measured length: 13.0 mm
